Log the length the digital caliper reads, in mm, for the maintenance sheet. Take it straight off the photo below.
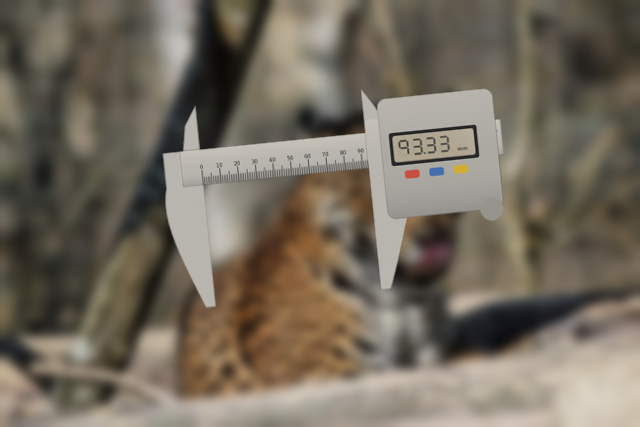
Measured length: 93.33 mm
